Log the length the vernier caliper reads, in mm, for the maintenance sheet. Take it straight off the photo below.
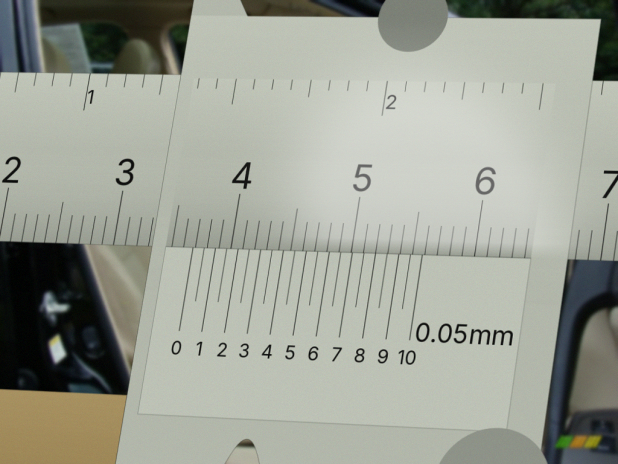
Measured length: 36.8 mm
